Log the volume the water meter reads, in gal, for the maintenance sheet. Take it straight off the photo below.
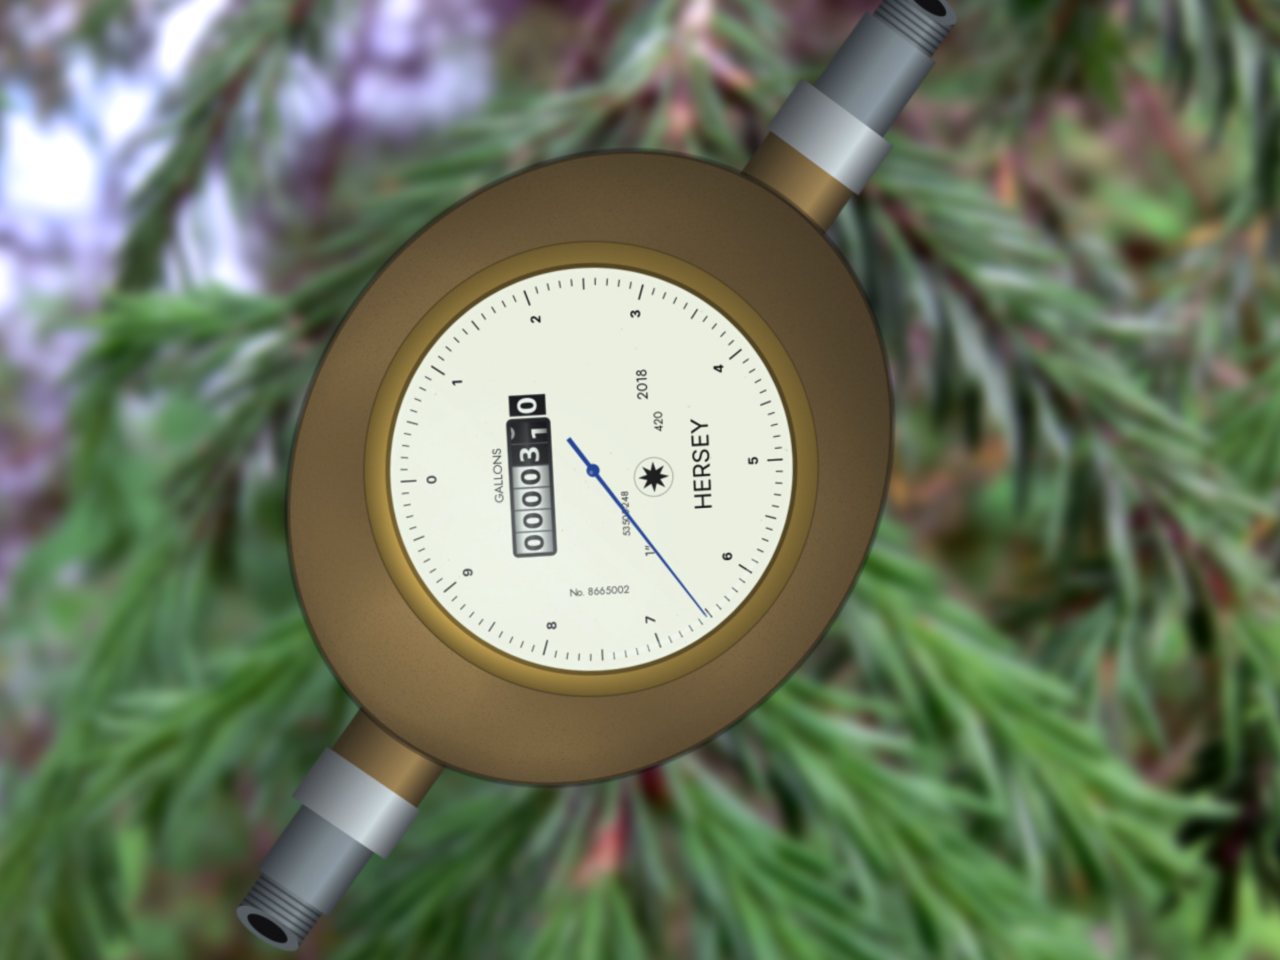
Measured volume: 306.5 gal
